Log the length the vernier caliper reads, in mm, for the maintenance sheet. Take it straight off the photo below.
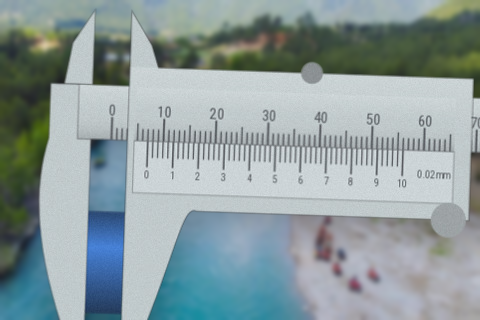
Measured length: 7.0 mm
